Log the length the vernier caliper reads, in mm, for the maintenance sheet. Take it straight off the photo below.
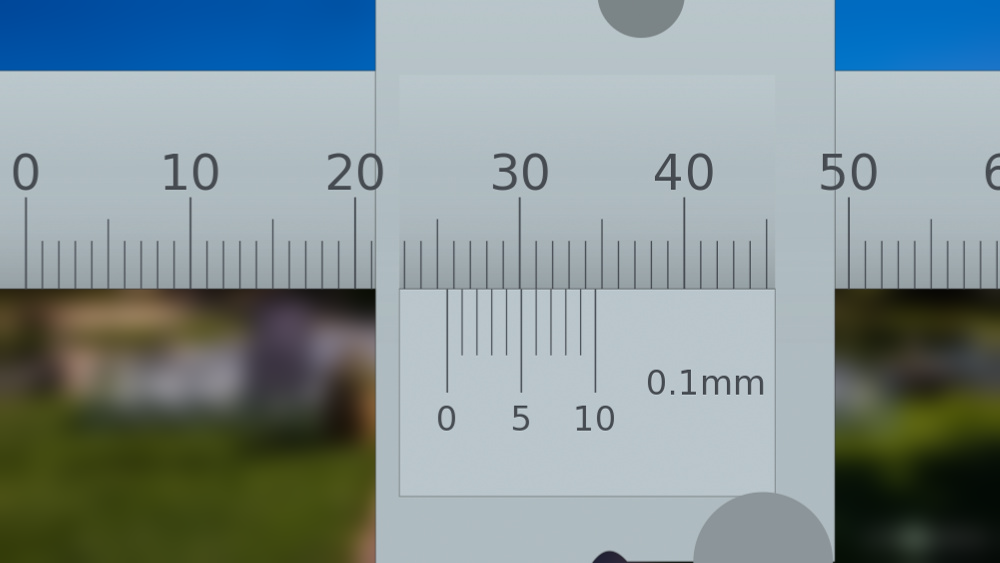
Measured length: 25.6 mm
